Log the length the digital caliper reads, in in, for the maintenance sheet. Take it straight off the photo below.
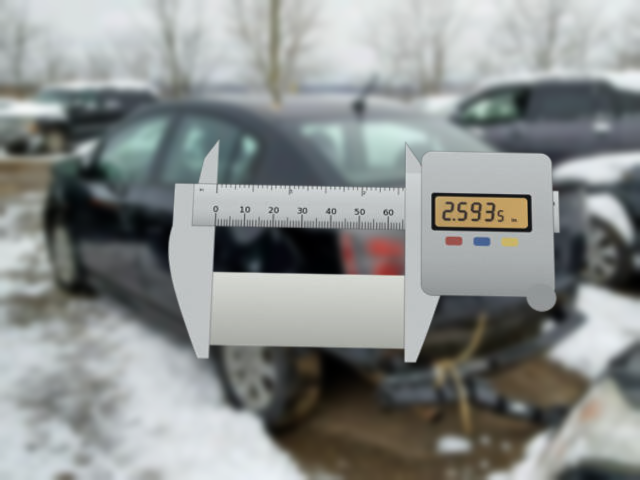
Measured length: 2.5935 in
